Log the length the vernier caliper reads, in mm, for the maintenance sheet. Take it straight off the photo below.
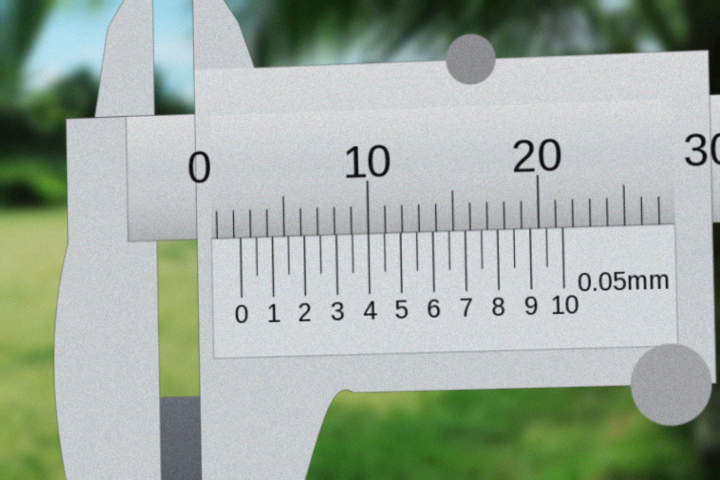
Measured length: 2.4 mm
